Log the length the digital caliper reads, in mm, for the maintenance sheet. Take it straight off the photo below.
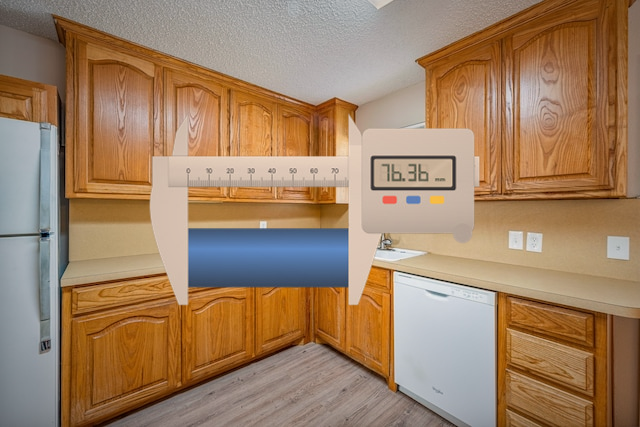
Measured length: 76.36 mm
